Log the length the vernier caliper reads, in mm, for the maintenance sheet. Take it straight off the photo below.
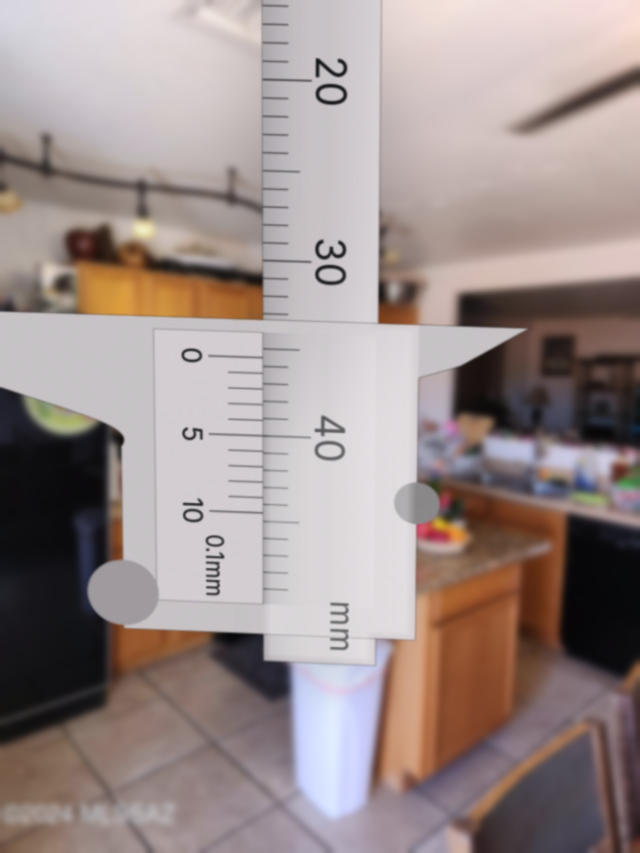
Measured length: 35.5 mm
